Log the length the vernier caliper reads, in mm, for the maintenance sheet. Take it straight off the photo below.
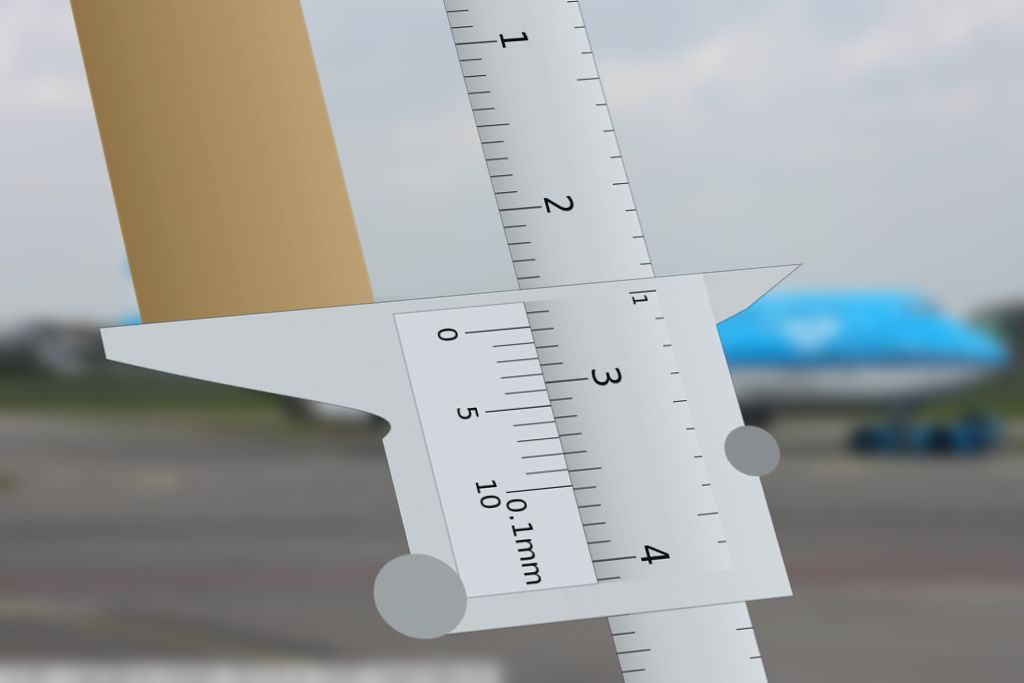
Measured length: 26.8 mm
